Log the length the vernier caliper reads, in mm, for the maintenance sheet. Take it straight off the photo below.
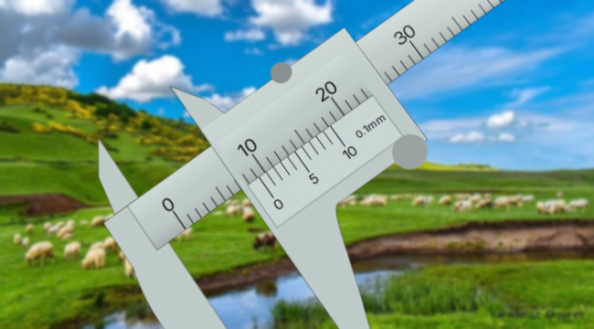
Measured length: 9.2 mm
